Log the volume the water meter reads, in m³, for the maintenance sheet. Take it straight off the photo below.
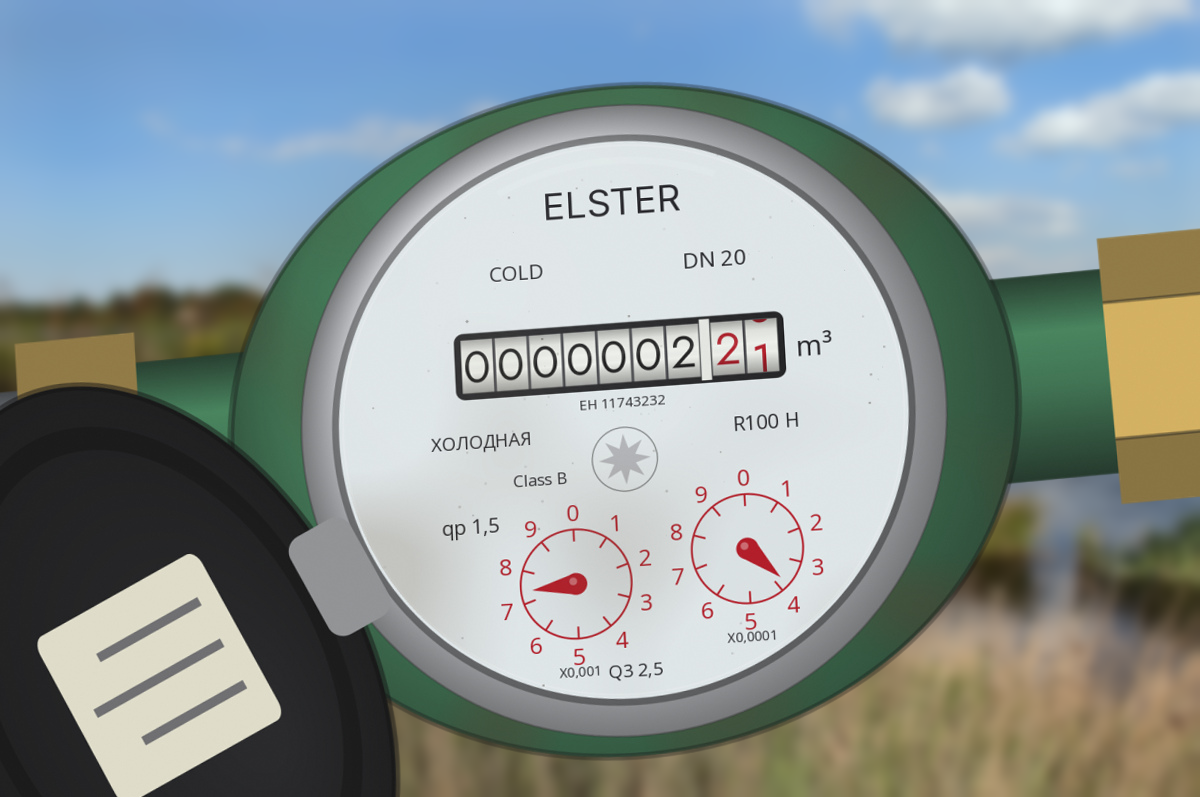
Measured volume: 2.2073 m³
